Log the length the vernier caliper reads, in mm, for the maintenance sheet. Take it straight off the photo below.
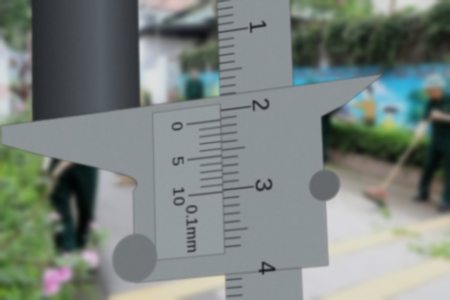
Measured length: 21.2 mm
